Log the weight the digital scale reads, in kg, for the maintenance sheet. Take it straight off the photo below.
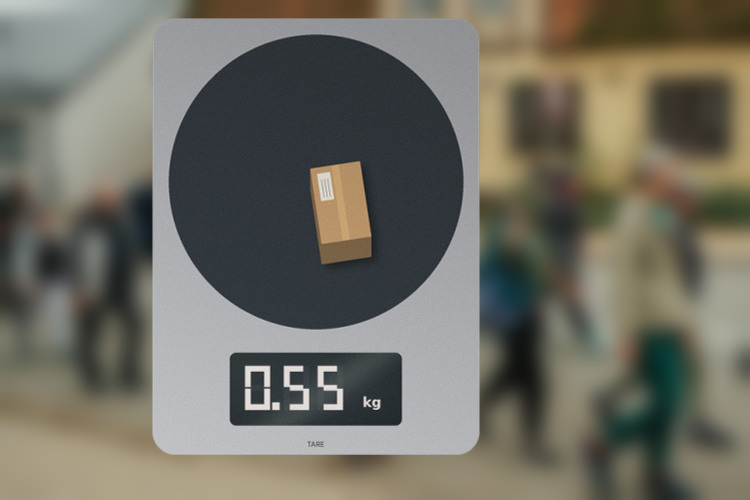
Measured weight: 0.55 kg
